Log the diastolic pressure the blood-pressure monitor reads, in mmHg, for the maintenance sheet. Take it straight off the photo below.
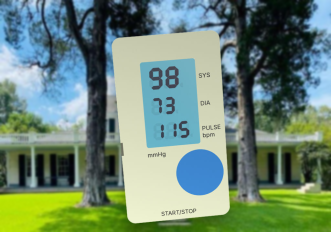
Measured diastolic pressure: 73 mmHg
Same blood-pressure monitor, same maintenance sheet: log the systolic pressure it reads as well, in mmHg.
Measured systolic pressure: 98 mmHg
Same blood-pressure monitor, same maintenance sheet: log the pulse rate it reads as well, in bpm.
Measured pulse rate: 115 bpm
